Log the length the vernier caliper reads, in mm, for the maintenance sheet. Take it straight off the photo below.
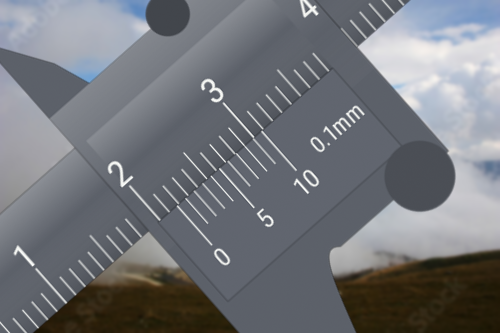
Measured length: 21.8 mm
